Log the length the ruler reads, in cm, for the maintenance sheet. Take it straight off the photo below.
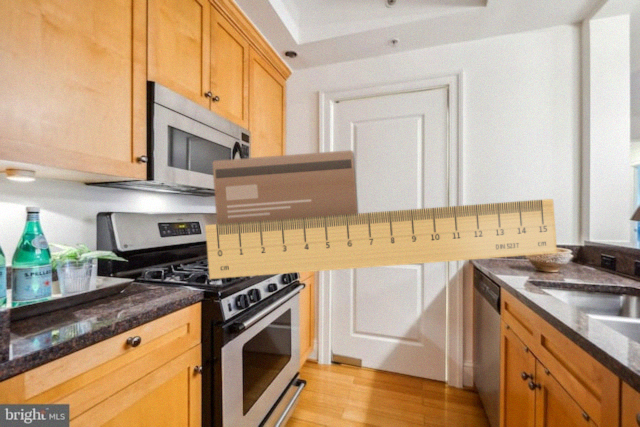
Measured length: 6.5 cm
